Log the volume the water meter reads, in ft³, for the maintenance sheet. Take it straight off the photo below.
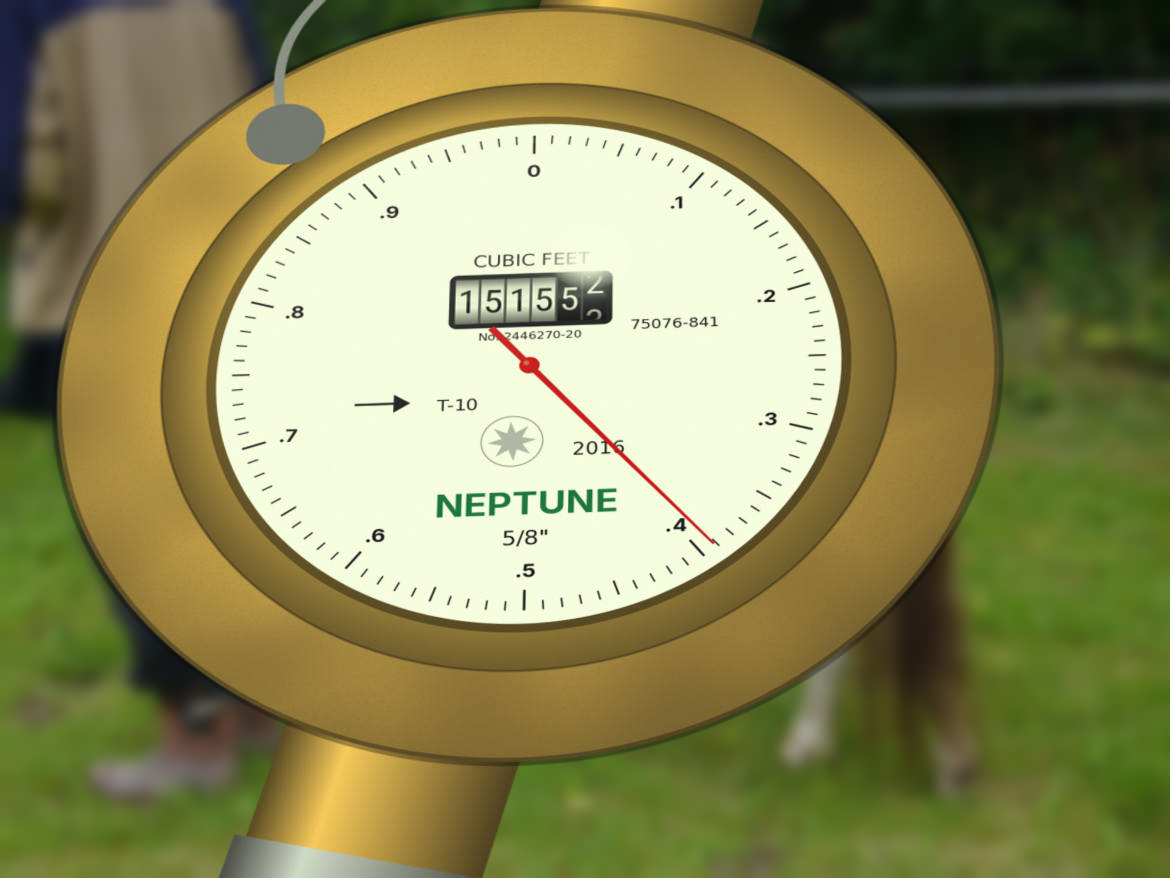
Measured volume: 151552.39 ft³
